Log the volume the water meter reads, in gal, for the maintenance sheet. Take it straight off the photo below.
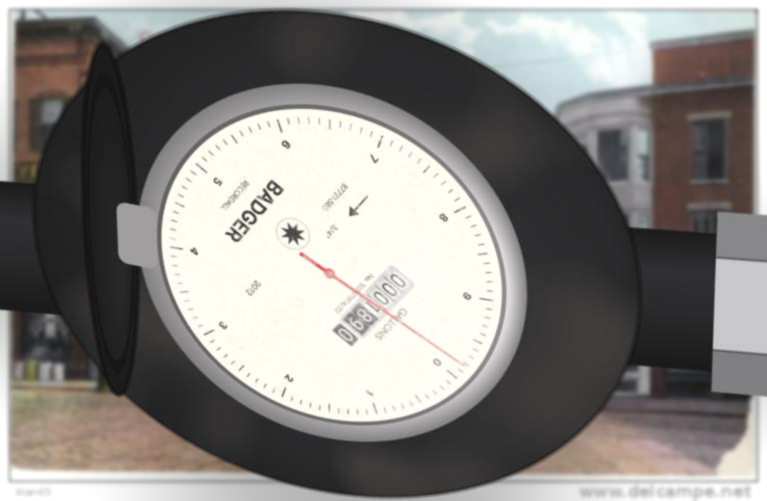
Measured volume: 1889.8 gal
